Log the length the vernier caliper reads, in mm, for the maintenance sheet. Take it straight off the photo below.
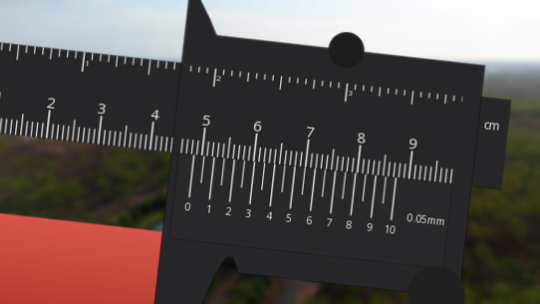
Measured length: 48.5 mm
